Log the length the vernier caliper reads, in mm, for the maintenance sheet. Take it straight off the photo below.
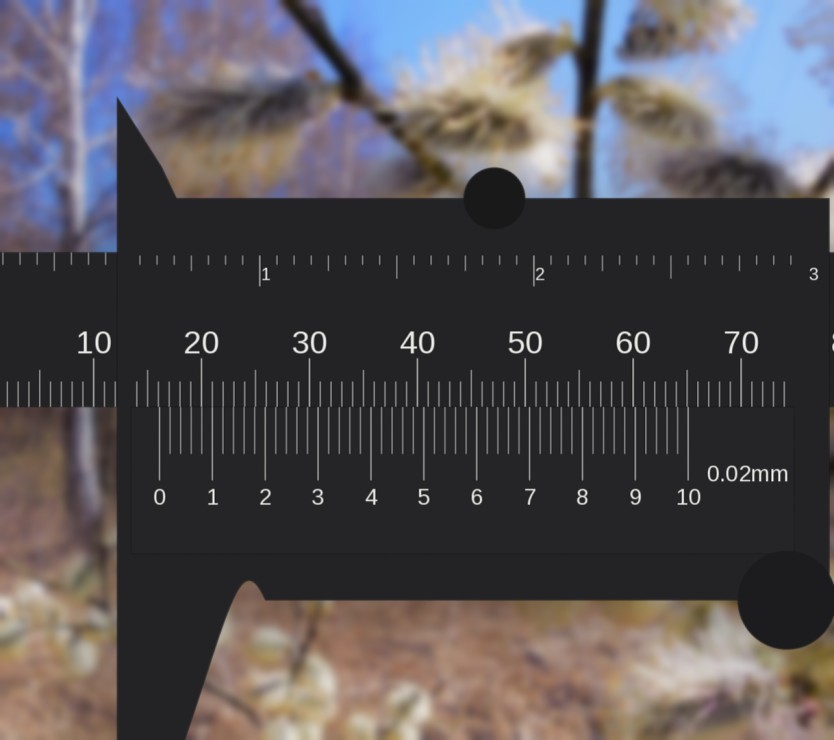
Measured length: 16.1 mm
